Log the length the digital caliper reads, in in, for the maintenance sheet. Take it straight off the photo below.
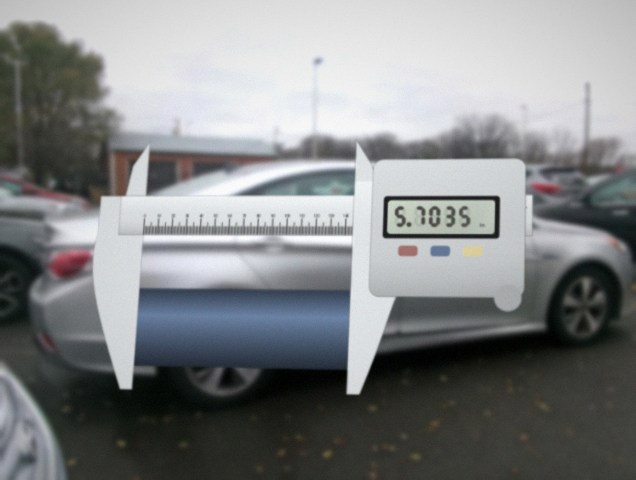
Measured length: 5.7035 in
